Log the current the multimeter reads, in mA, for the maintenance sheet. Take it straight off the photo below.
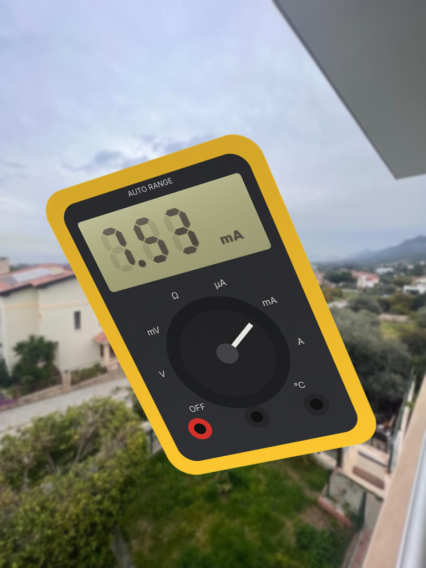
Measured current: 7.53 mA
